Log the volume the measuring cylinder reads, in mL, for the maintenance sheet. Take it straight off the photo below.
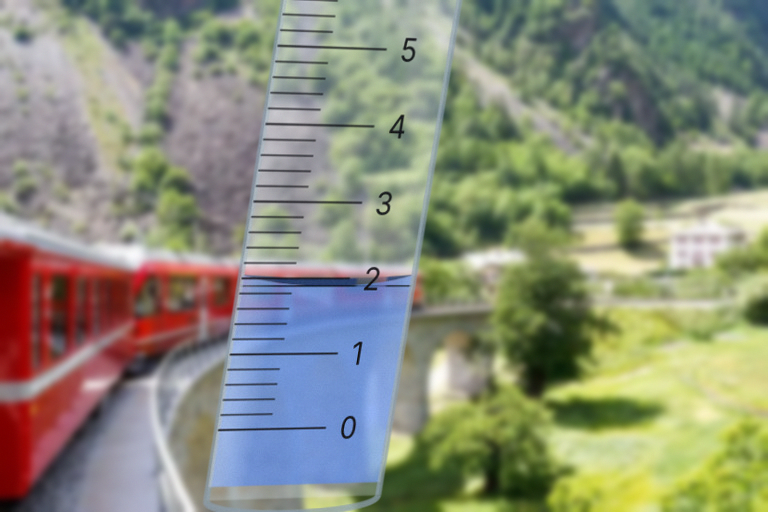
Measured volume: 1.9 mL
